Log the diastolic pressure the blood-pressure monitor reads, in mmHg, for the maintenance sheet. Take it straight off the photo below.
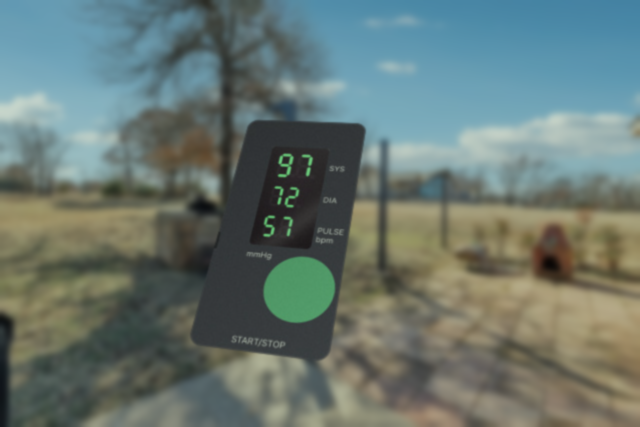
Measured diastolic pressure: 72 mmHg
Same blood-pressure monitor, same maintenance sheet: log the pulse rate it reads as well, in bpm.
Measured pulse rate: 57 bpm
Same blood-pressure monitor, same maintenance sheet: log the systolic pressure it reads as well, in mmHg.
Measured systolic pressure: 97 mmHg
